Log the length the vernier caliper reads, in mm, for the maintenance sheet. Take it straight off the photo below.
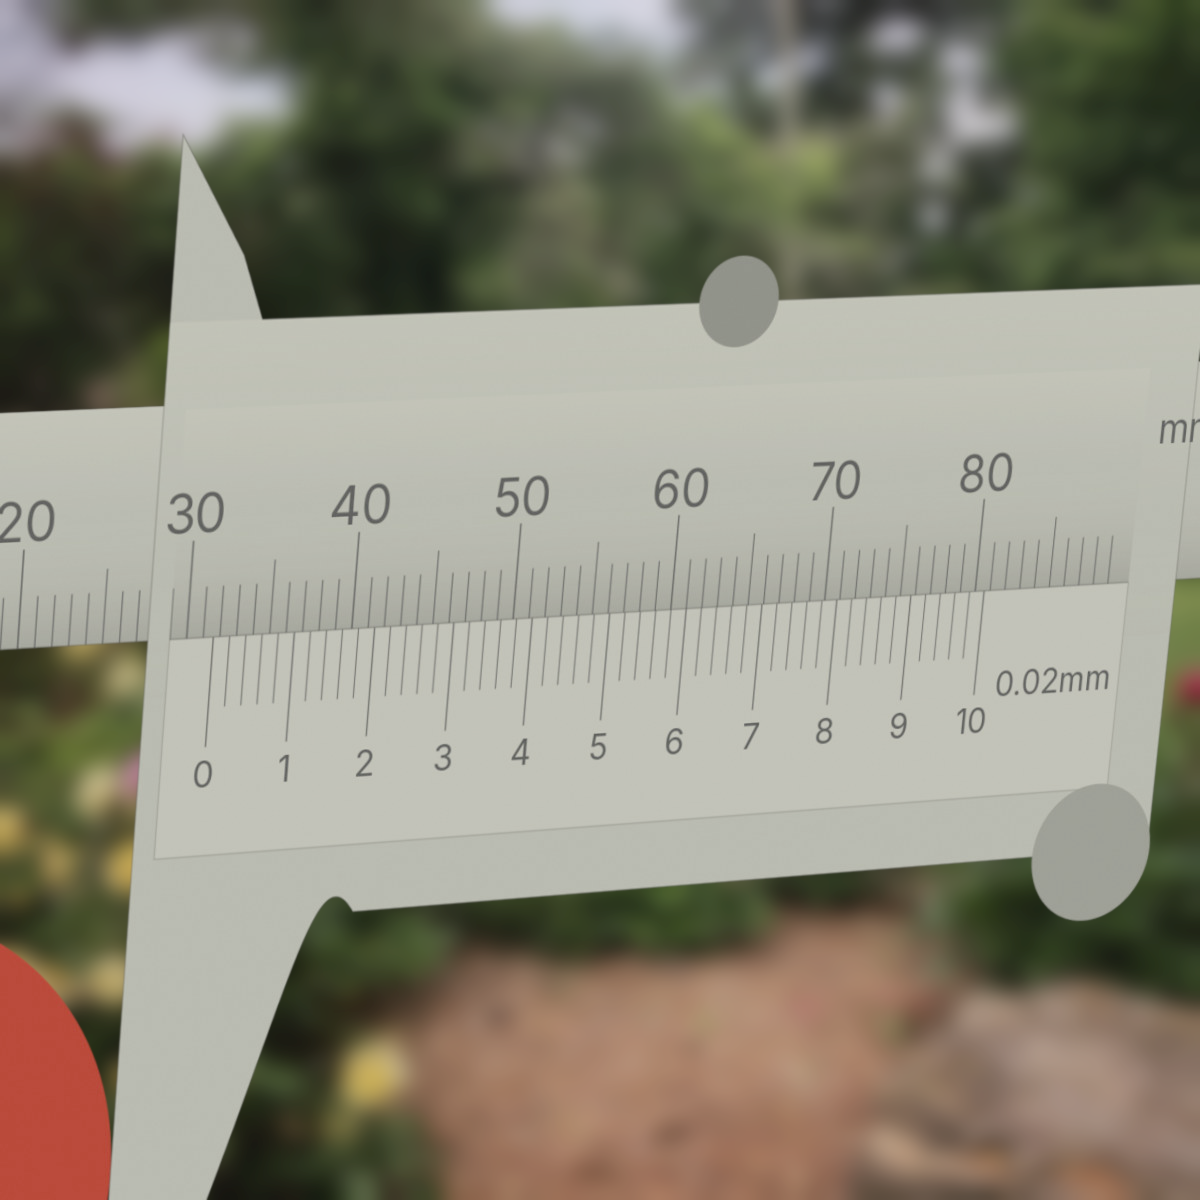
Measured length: 31.6 mm
